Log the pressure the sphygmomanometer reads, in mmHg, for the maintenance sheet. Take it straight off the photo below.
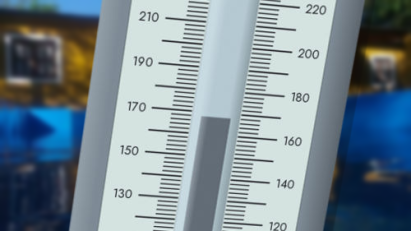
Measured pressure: 168 mmHg
